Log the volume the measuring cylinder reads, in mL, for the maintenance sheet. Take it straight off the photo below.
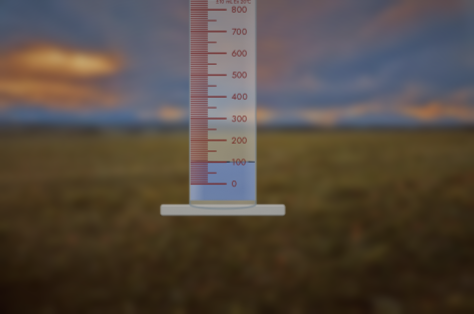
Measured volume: 100 mL
